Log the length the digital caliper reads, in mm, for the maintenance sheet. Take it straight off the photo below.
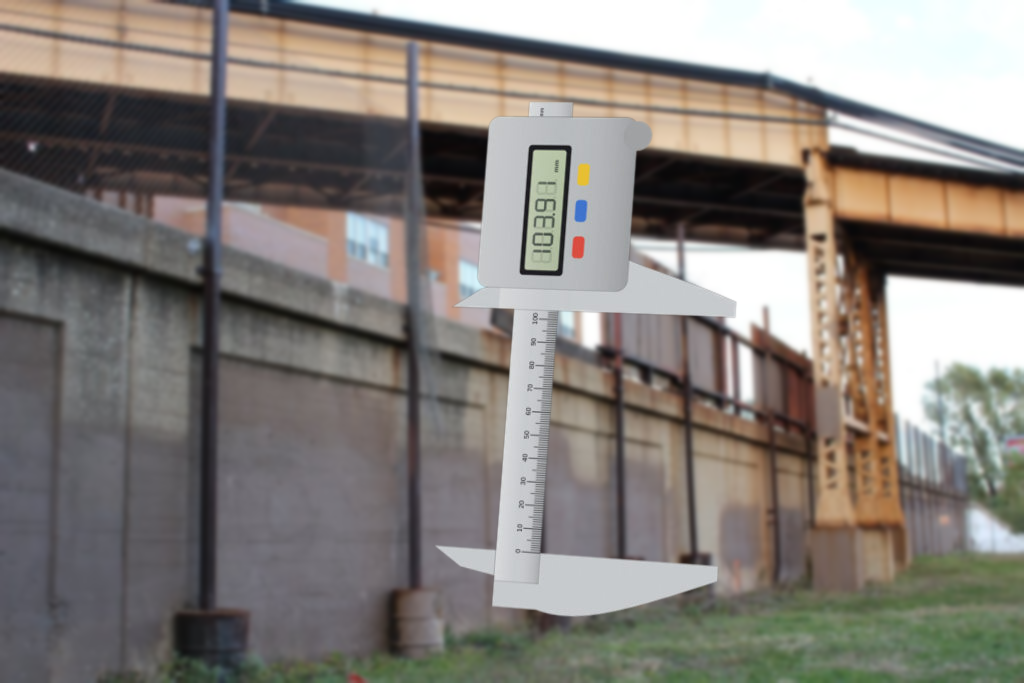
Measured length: 103.91 mm
